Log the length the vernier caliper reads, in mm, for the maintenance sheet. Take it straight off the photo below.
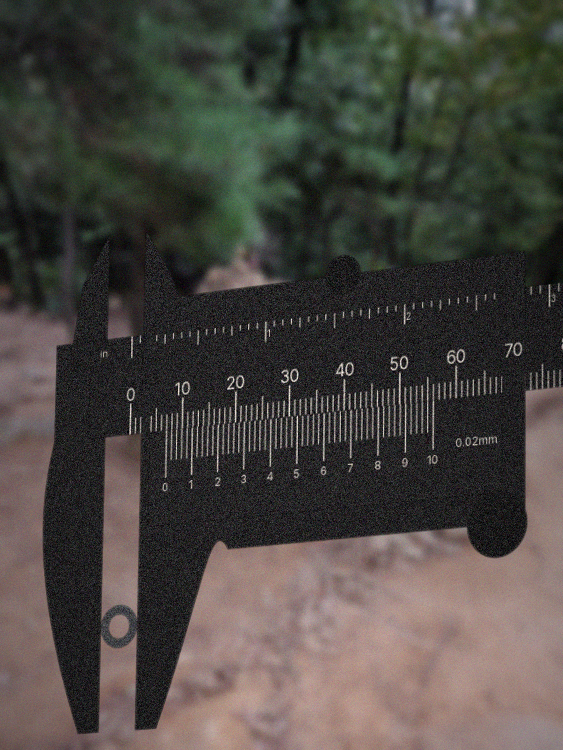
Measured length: 7.0 mm
